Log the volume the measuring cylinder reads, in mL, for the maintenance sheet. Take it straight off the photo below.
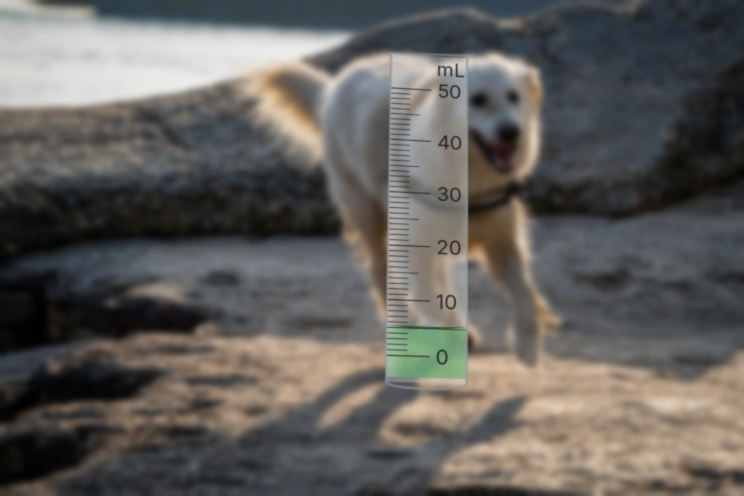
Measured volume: 5 mL
